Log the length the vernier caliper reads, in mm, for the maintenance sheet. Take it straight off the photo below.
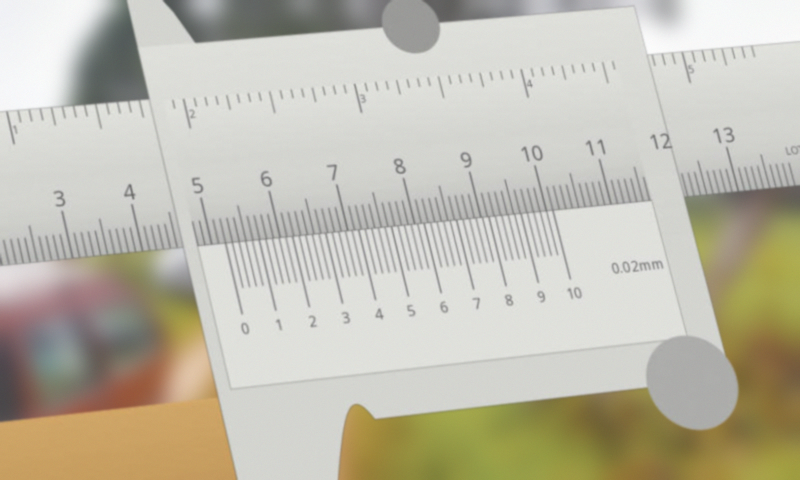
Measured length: 52.0 mm
